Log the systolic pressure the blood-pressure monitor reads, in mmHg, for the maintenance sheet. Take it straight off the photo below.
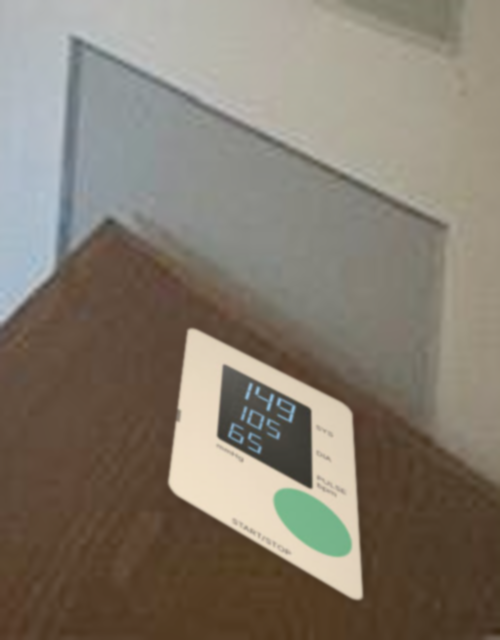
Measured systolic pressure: 149 mmHg
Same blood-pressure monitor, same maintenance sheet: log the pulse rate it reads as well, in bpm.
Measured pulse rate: 65 bpm
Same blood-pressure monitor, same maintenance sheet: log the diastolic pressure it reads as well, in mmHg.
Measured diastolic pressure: 105 mmHg
